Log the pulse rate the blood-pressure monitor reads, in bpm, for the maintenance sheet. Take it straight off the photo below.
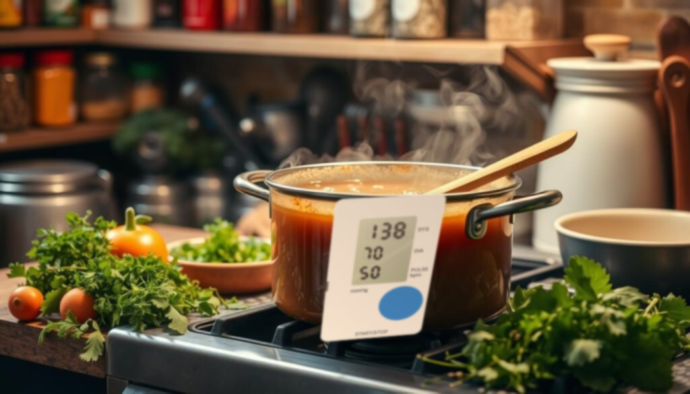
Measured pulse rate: 50 bpm
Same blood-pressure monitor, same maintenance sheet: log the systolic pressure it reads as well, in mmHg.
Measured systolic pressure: 138 mmHg
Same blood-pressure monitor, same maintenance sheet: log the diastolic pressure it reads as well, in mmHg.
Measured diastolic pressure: 70 mmHg
